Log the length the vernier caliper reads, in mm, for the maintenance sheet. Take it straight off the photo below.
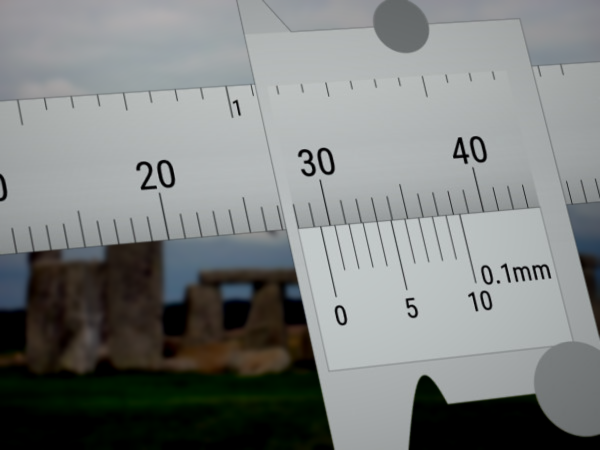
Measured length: 29.4 mm
